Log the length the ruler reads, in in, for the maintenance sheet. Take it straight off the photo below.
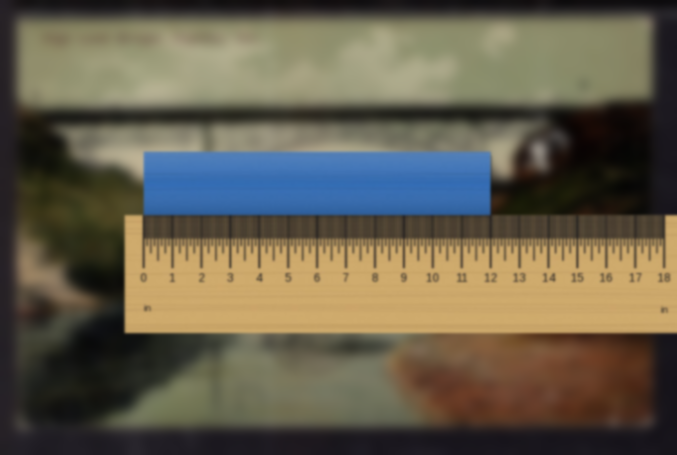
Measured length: 12 in
